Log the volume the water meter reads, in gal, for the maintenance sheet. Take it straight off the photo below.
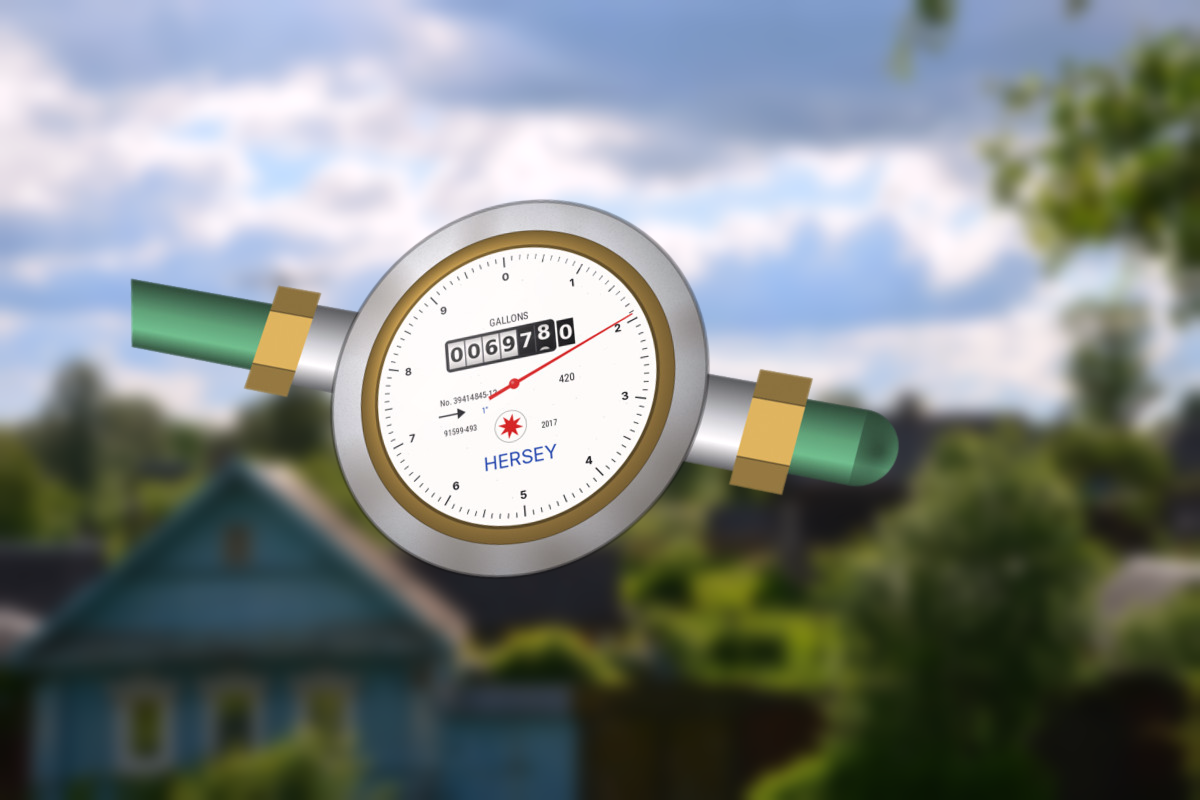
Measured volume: 69781.9 gal
